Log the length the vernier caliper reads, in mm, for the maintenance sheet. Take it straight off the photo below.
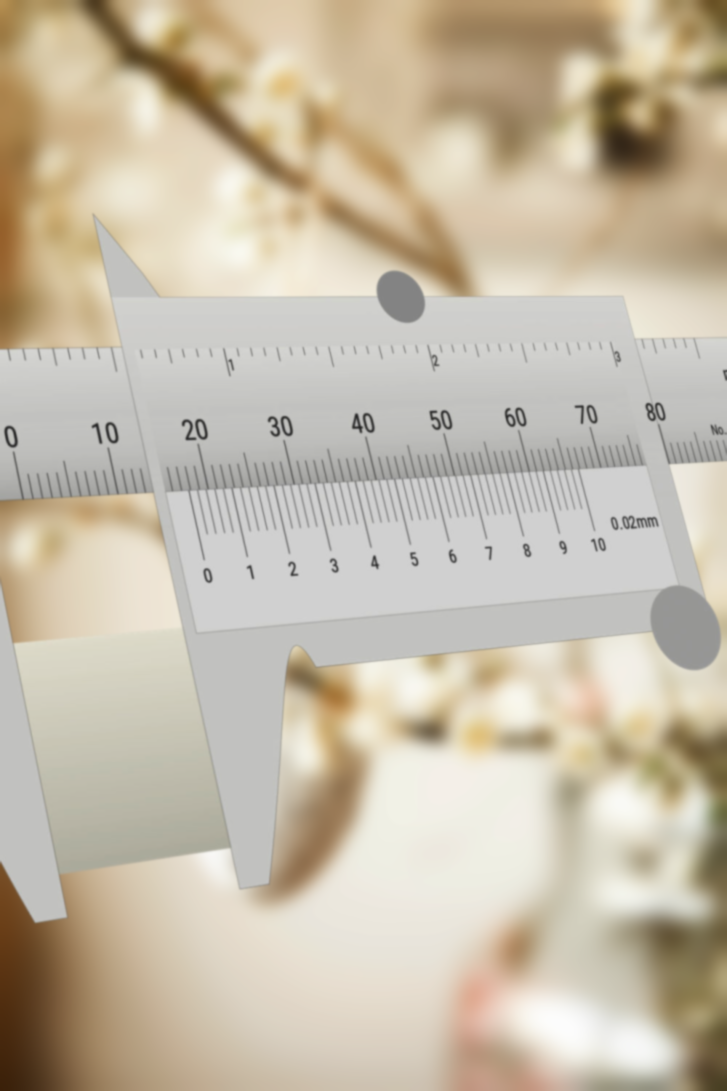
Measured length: 17.8 mm
